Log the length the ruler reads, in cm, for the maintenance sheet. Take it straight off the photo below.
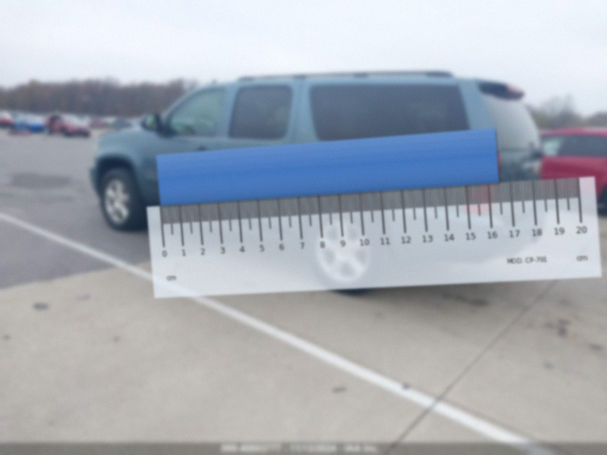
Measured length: 16.5 cm
